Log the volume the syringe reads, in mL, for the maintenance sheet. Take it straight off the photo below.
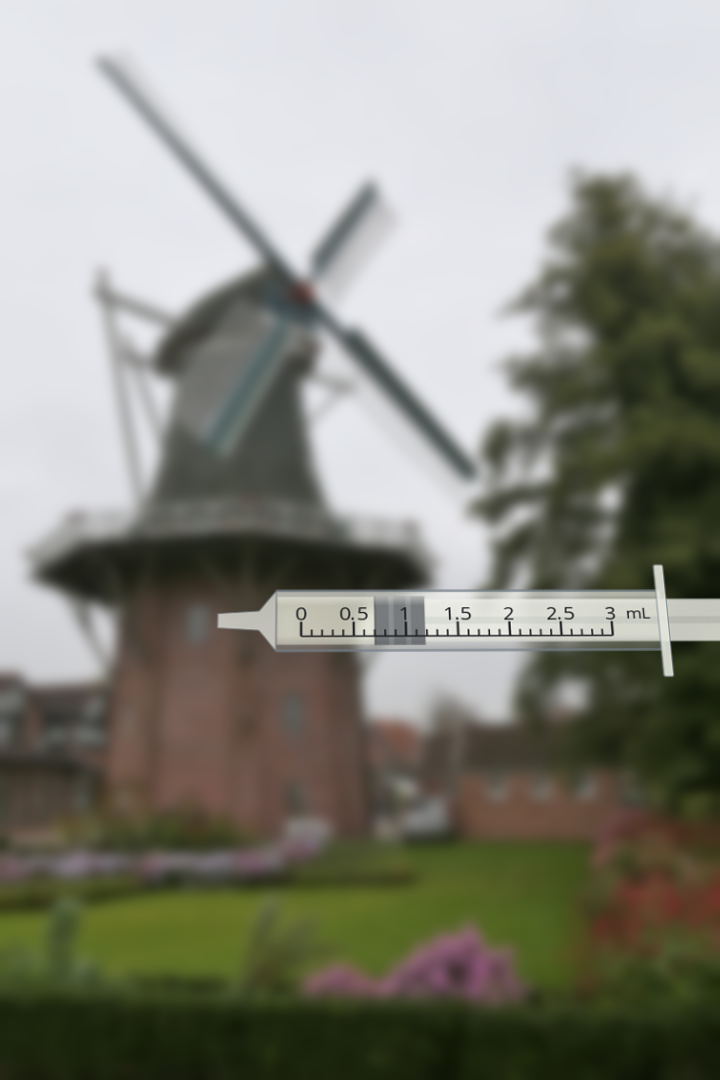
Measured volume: 0.7 mL
